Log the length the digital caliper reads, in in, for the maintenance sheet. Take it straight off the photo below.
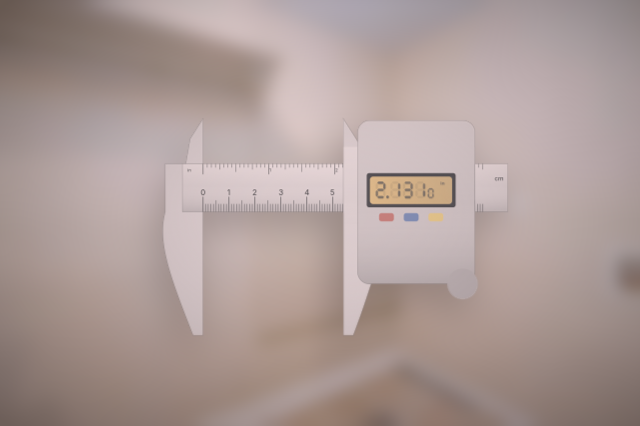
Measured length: 2.1310 in
